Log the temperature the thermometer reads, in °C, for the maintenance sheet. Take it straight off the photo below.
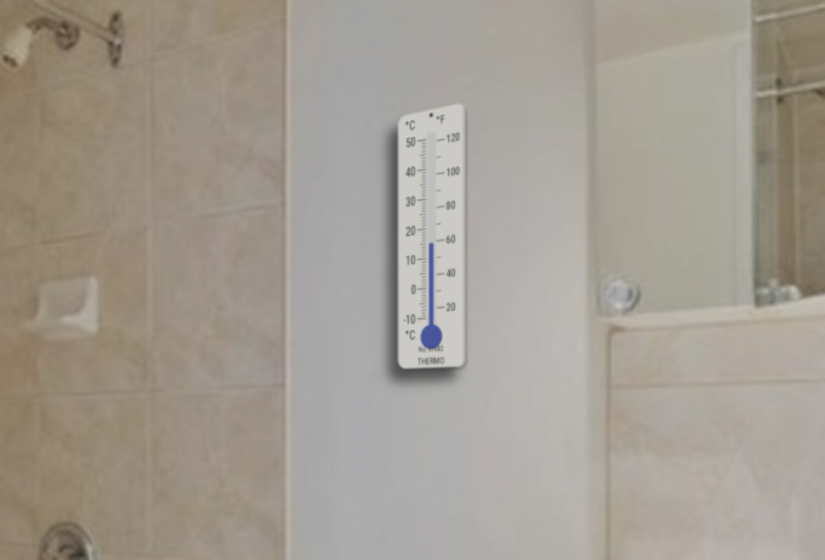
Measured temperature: 15 °C
